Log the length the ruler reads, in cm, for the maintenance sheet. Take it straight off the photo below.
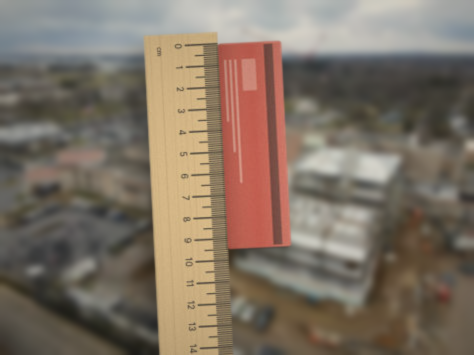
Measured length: 9.5 cm
